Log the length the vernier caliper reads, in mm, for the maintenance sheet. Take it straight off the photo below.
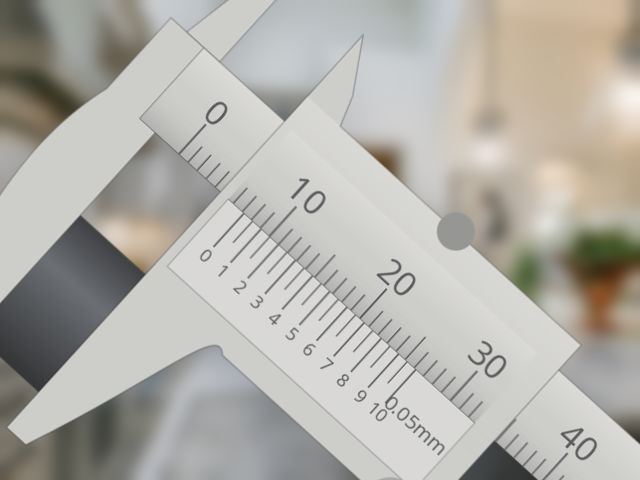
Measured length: 7.2 mm
